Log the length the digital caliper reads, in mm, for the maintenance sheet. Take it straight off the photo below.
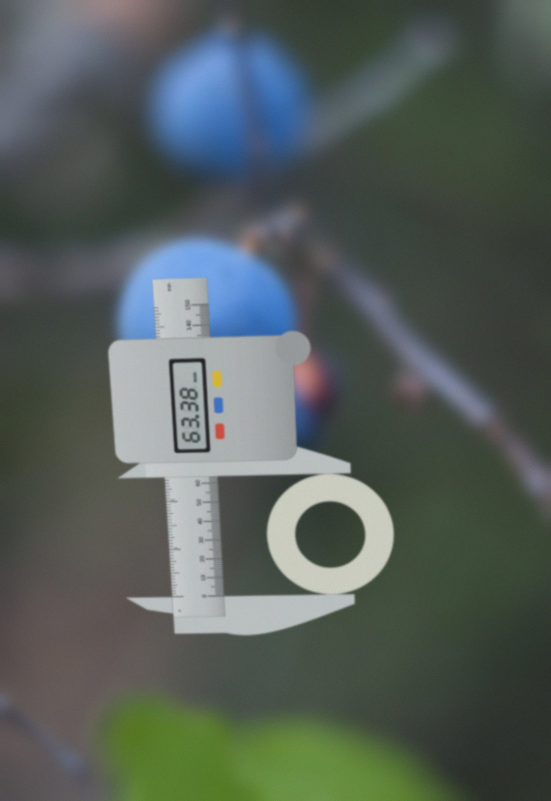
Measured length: 63.38 mm
